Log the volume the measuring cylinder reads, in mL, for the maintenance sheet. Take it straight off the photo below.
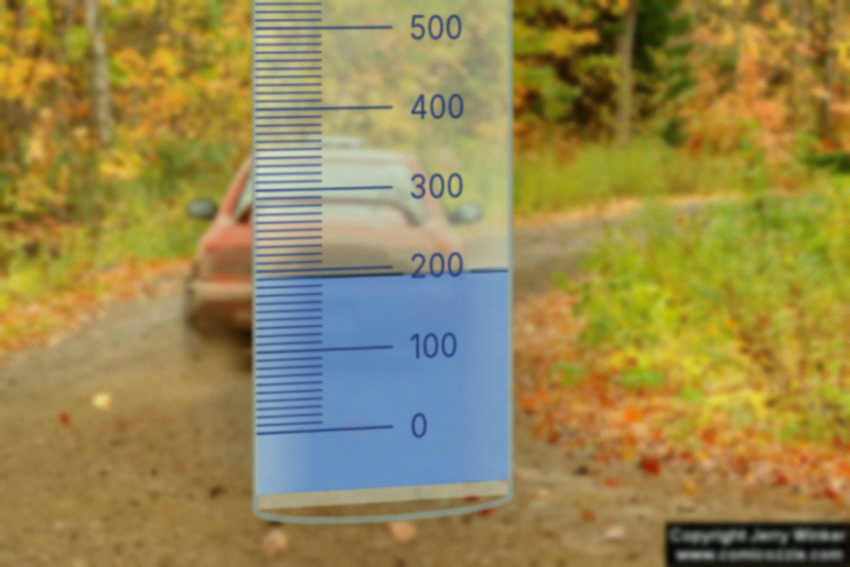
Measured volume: 190 mL
